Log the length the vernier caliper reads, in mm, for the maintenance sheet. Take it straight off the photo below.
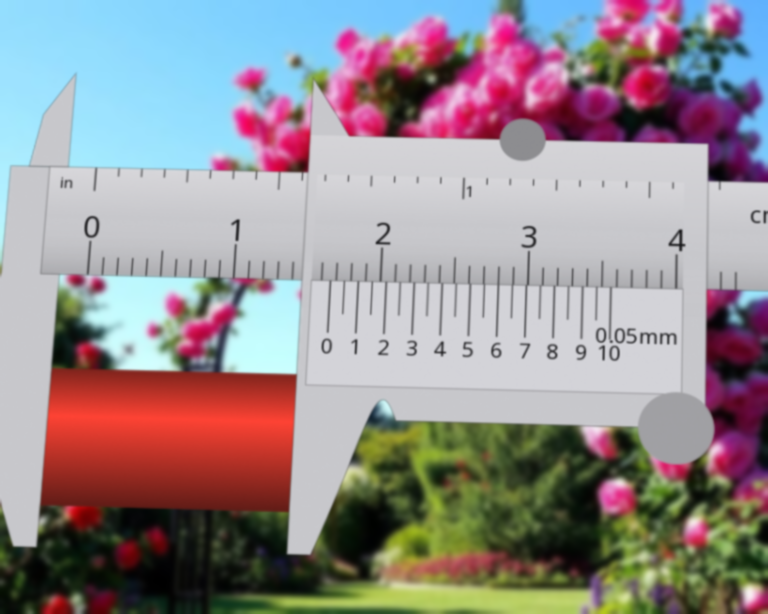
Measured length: 16.6 mm
